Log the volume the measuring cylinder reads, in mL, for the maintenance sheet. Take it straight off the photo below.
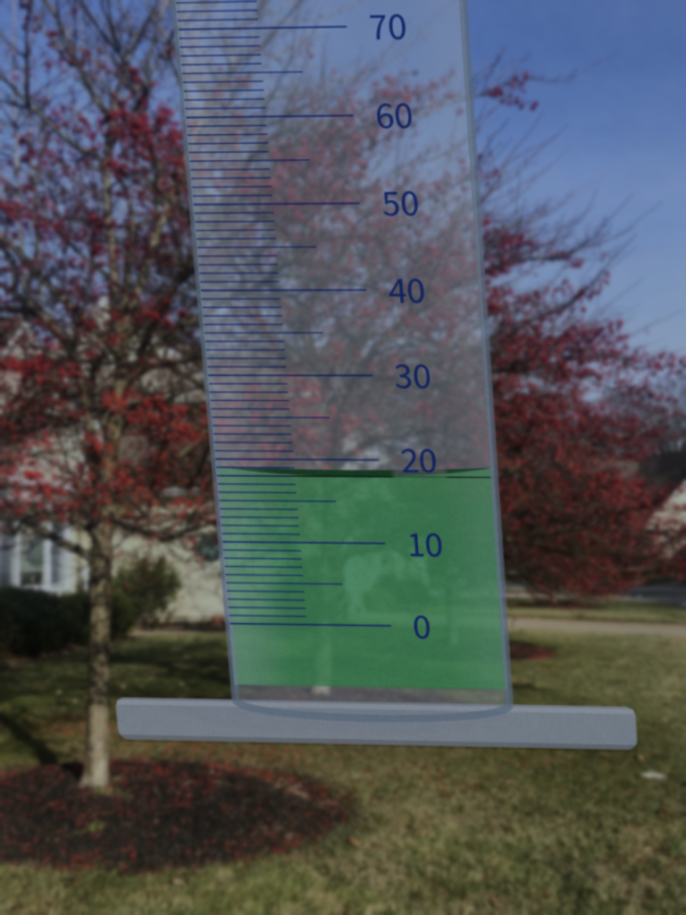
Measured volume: 18 mL
